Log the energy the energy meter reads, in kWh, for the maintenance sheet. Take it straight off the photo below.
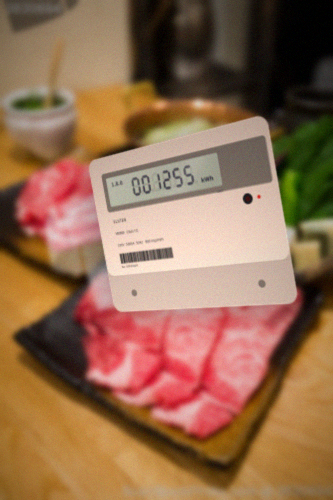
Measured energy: 1255 kWh
